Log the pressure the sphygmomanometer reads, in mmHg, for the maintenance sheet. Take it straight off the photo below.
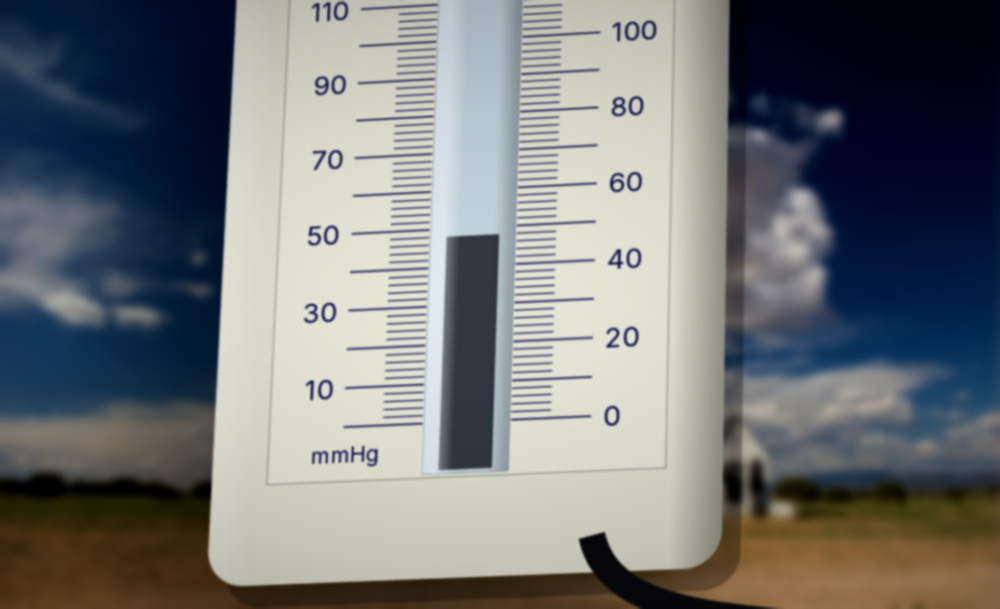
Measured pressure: 48 mmHg
